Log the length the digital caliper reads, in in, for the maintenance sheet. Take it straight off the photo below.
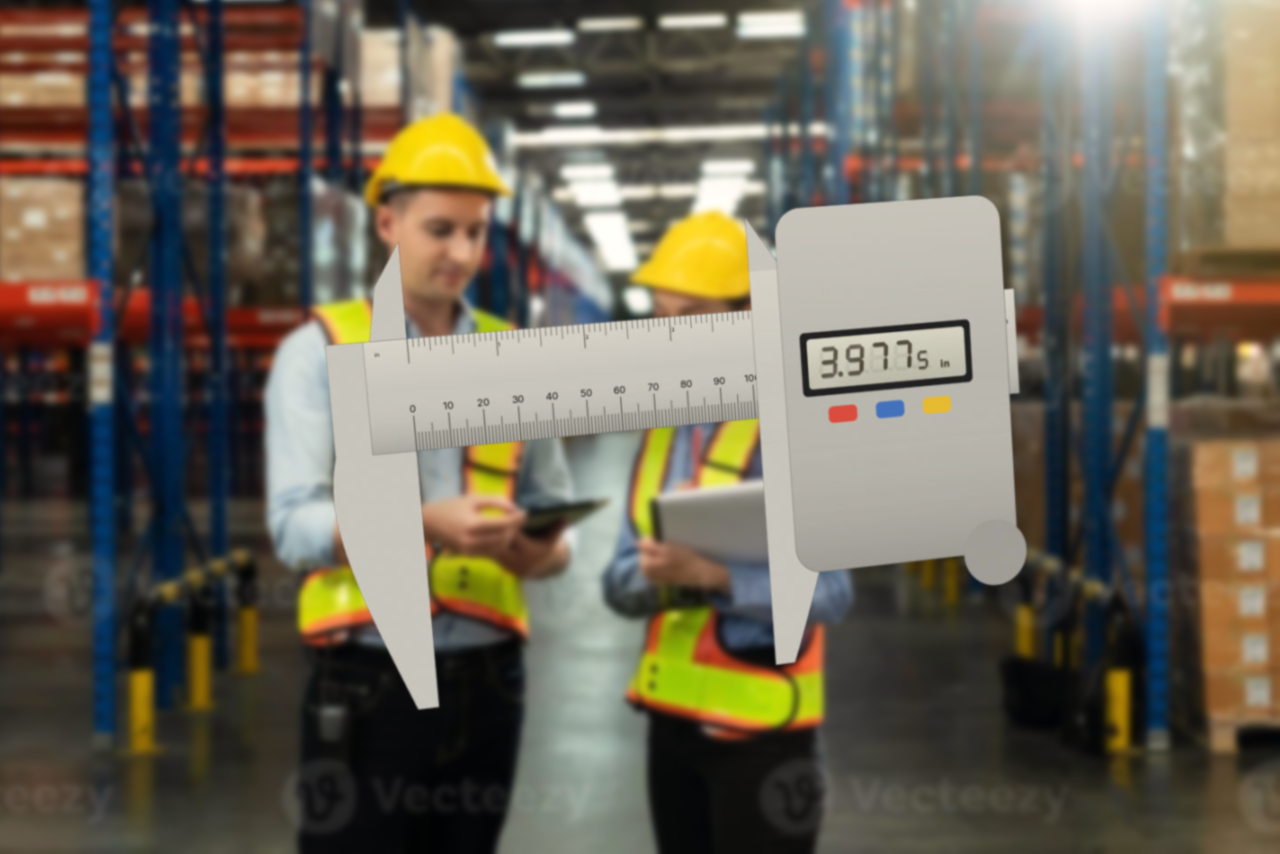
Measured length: 3.9775 in
